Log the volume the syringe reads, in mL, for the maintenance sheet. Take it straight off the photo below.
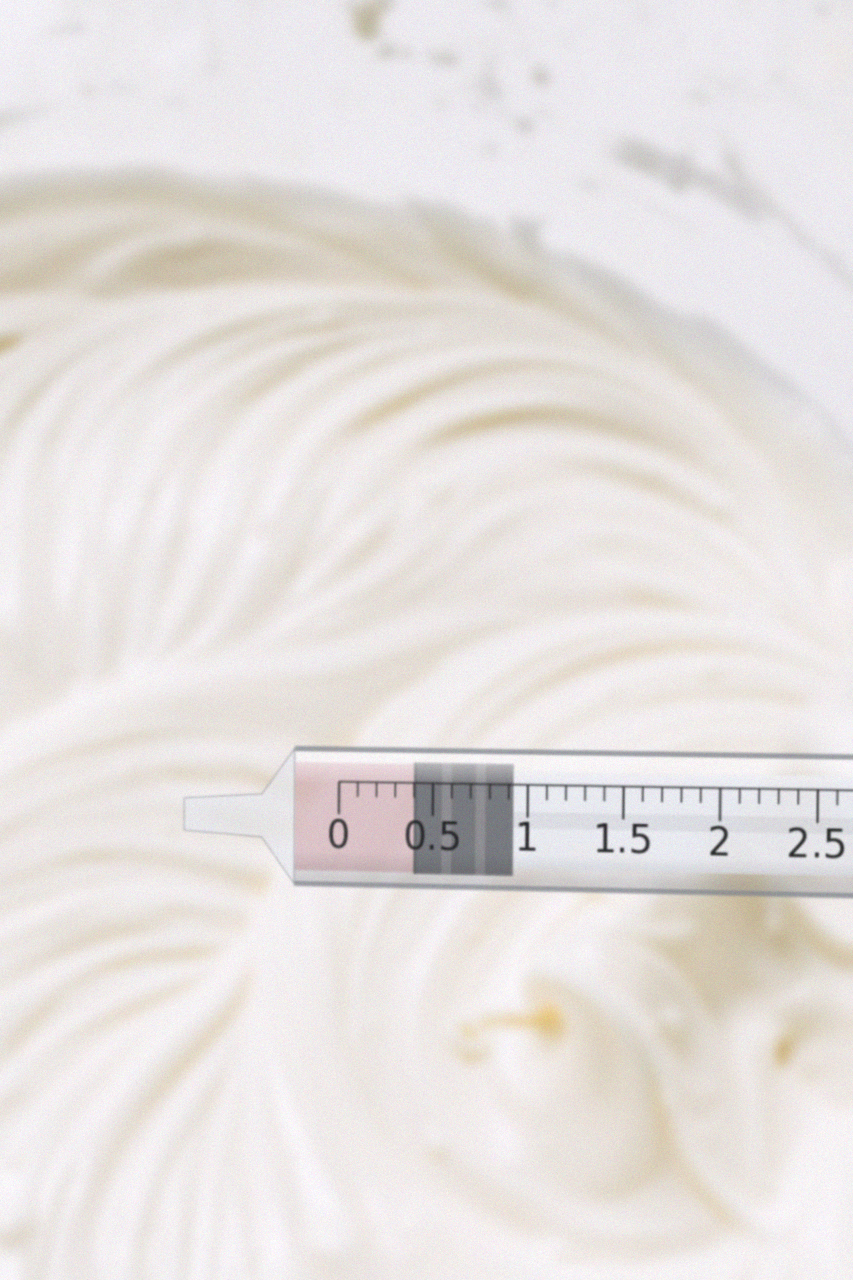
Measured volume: 0.4 mL
